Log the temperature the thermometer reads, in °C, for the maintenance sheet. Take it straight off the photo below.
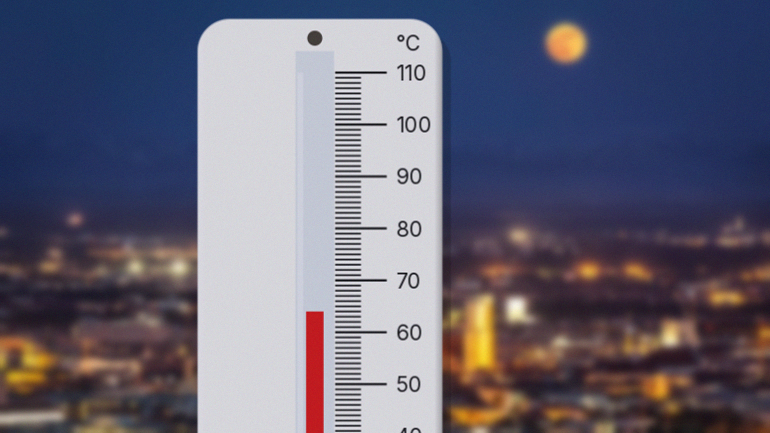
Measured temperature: 64 °C
